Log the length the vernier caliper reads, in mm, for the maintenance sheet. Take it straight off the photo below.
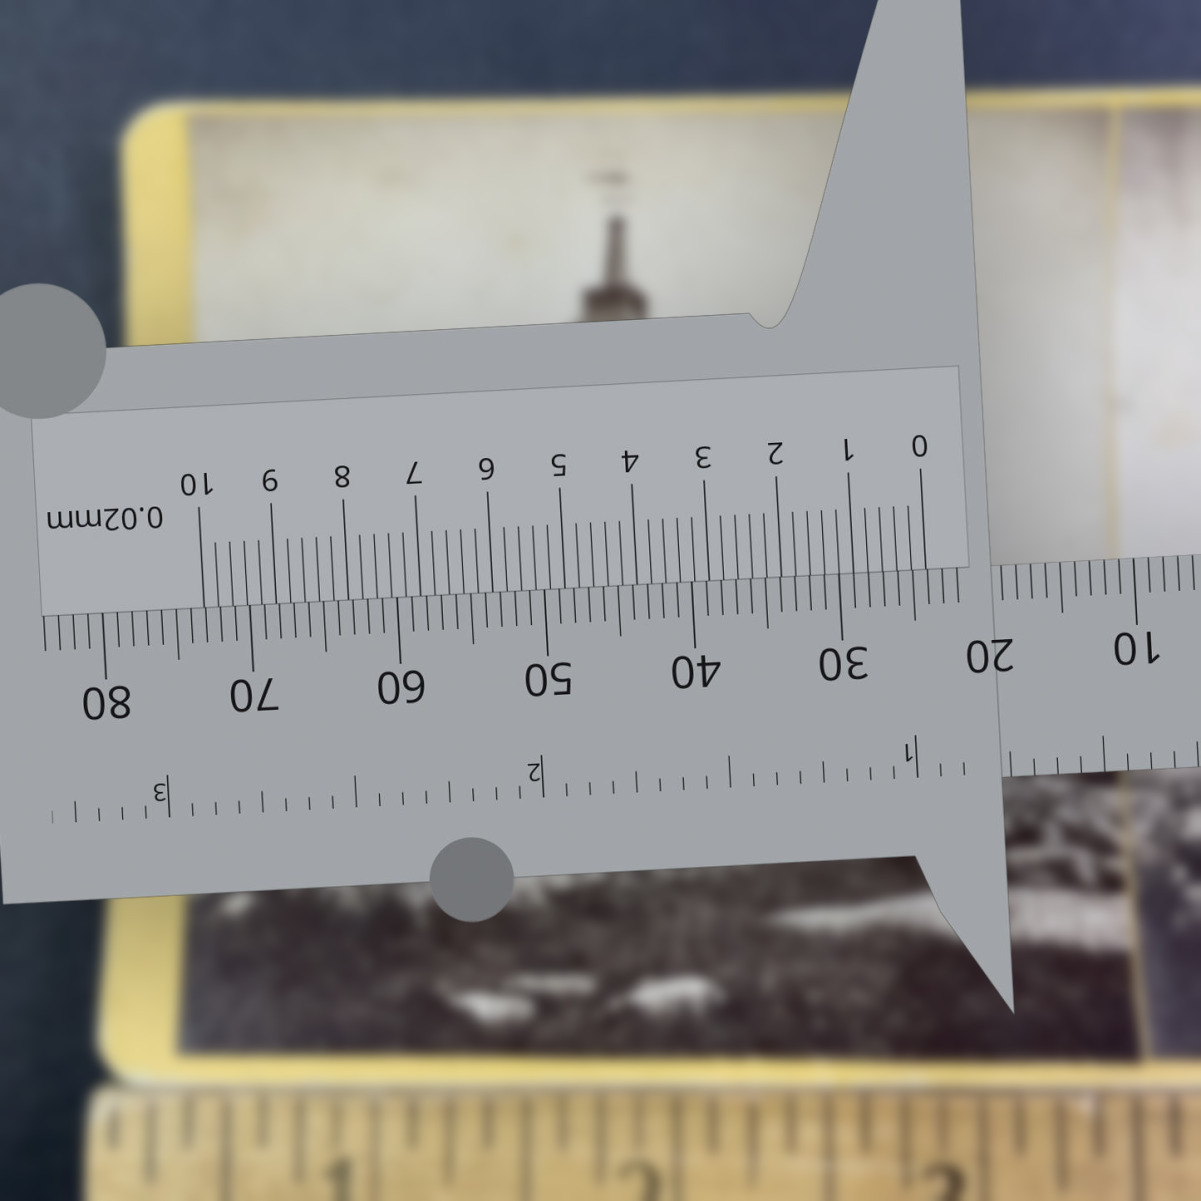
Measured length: 24.1 mm
